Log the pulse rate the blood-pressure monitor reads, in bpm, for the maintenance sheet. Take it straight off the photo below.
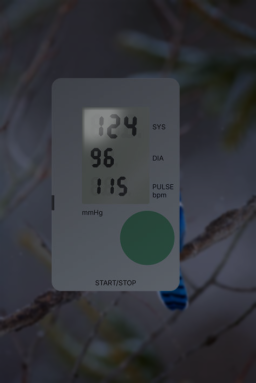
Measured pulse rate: 115 bpm
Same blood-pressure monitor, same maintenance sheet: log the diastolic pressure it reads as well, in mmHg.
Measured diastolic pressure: 96 mmHg
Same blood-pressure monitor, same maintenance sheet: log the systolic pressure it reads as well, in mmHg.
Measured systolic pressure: 124 mmHg
